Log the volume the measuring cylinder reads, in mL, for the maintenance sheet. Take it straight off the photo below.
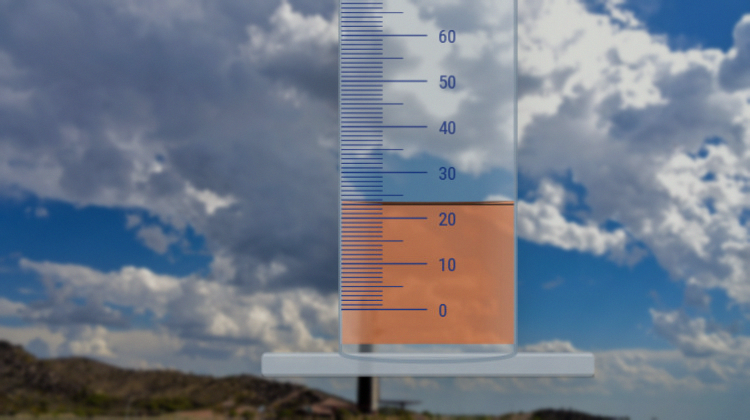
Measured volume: 23 mL
